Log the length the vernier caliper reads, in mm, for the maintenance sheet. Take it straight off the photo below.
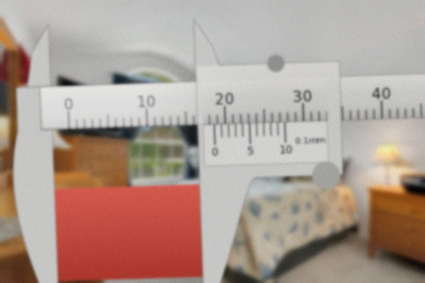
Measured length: 18.6 mm
